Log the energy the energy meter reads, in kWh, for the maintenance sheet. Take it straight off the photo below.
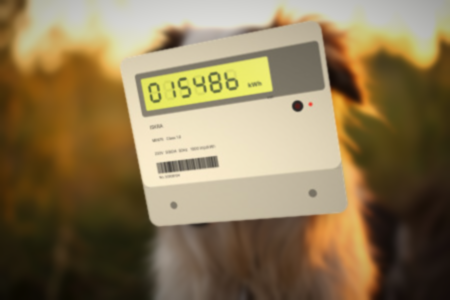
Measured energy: 15486 kWh
